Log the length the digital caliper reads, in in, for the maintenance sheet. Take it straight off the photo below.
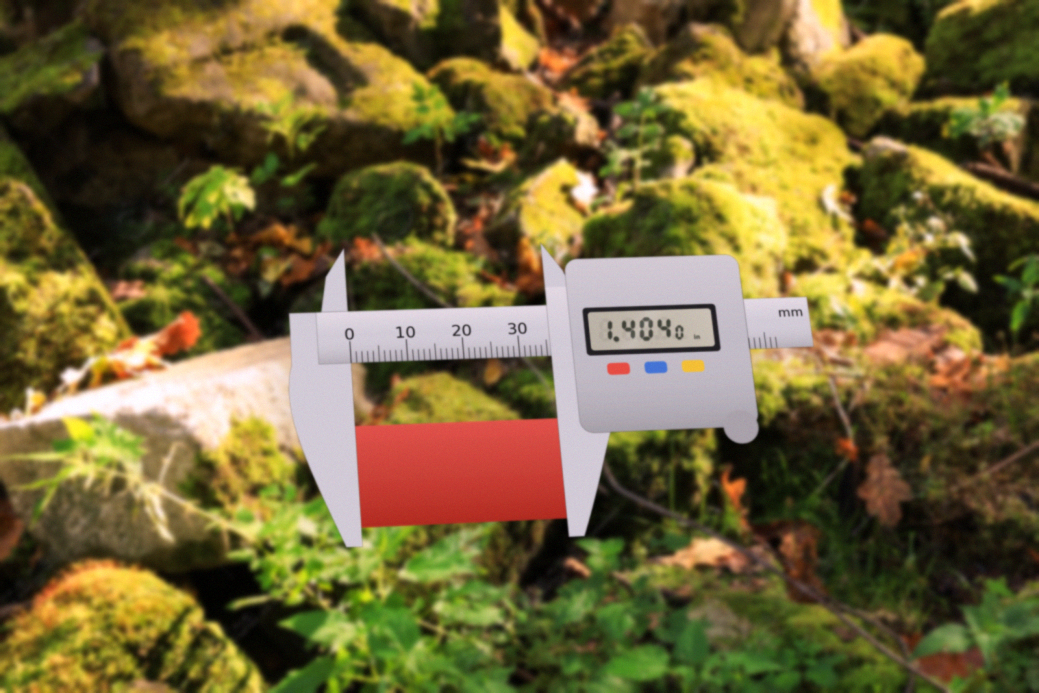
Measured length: 1.4040 in
